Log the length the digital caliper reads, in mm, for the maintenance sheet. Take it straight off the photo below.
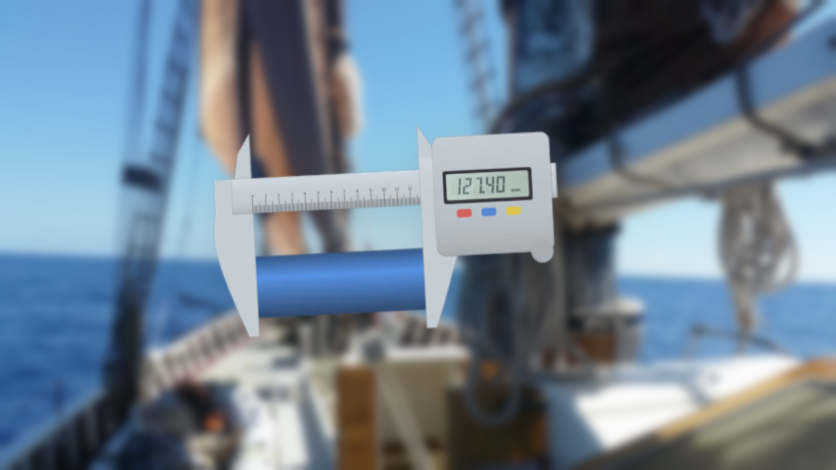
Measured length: 127.40 mm
